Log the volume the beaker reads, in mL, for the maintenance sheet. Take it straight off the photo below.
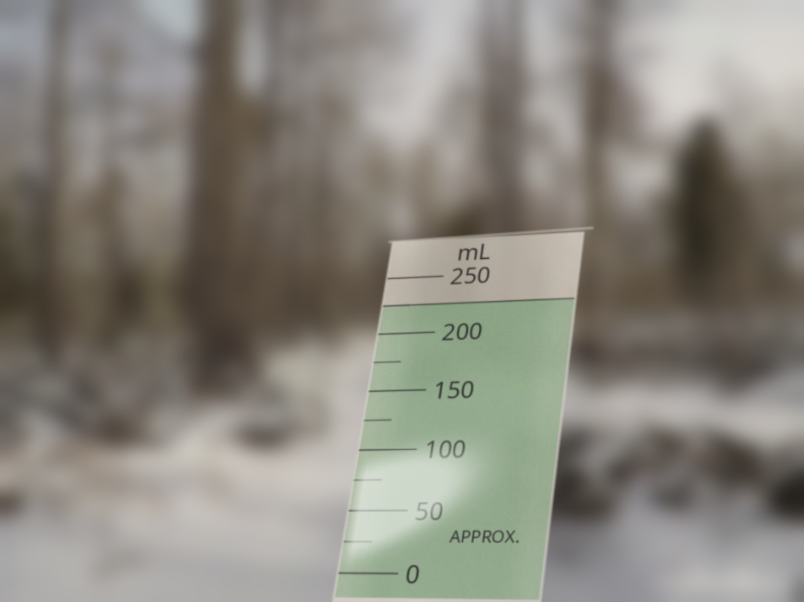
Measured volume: 225 mL
